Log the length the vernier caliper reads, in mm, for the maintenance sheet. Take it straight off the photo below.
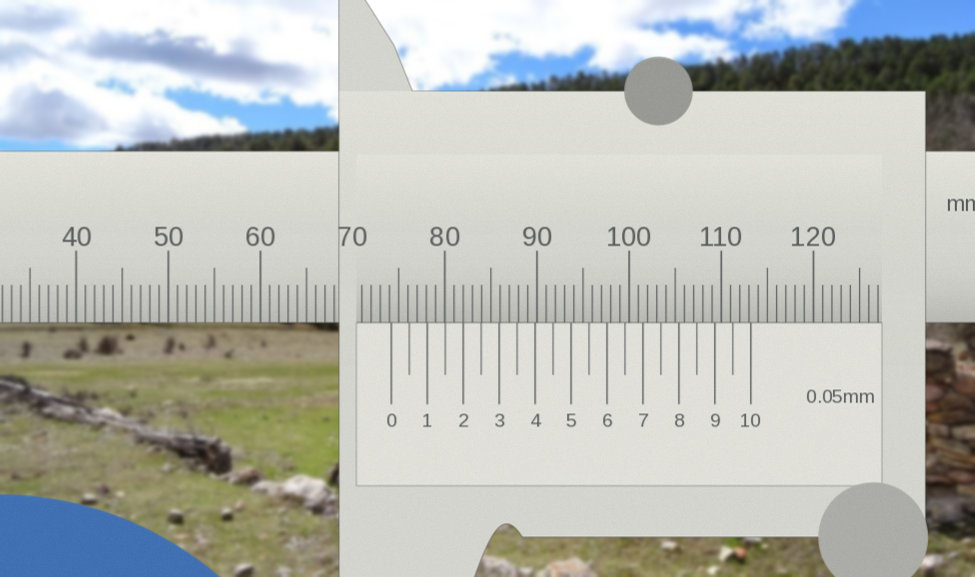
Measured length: 74.2 mm
